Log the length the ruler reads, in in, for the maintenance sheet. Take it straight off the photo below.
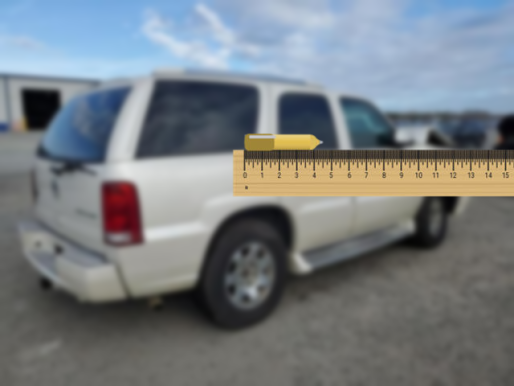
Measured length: 4.5 in
